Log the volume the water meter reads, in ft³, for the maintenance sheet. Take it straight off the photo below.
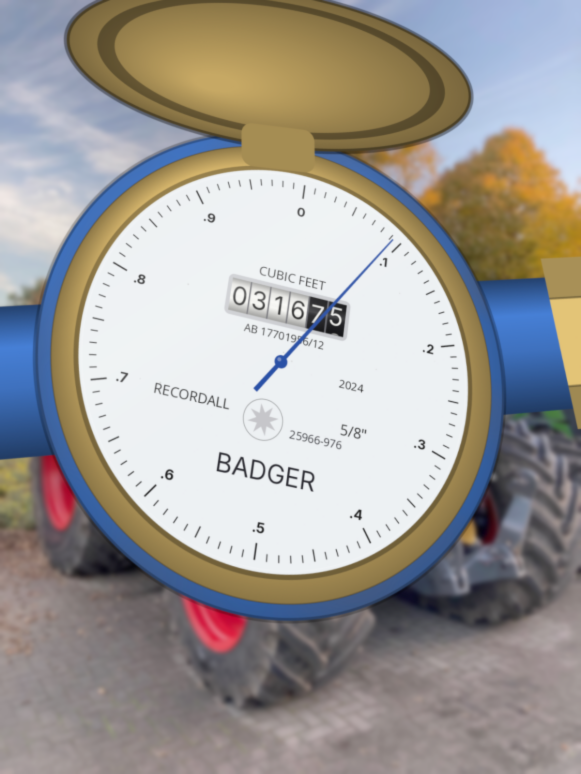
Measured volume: 31675.09 ft³
